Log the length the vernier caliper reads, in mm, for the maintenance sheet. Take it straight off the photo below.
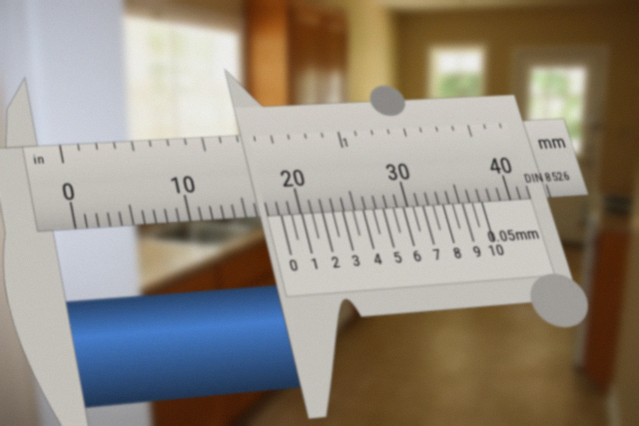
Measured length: 18.2 mm
